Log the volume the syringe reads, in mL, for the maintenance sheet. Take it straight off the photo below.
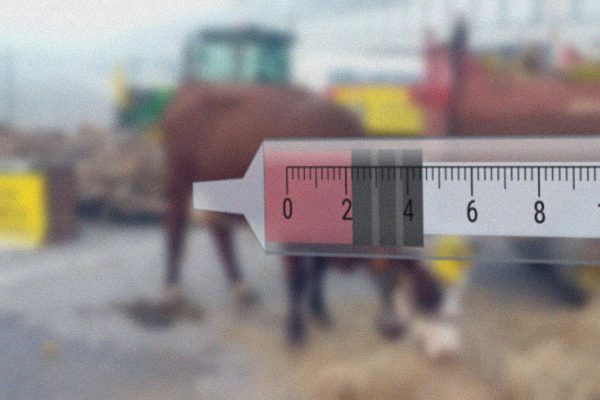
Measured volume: 2.2 mL
